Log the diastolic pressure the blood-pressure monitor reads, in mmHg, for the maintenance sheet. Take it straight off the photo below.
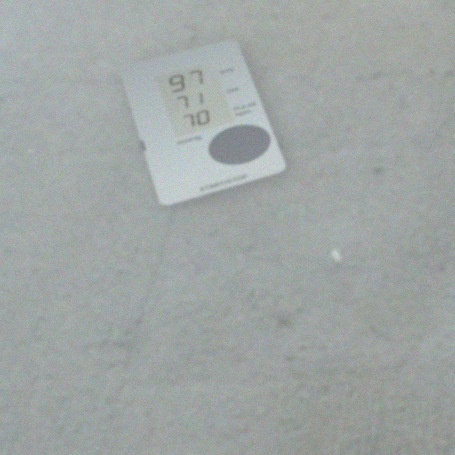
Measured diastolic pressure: 71 mmHg
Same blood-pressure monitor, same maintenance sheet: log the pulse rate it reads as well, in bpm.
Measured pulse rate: 70 bpm
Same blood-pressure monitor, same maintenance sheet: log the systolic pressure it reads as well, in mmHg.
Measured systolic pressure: 97 mmHg
